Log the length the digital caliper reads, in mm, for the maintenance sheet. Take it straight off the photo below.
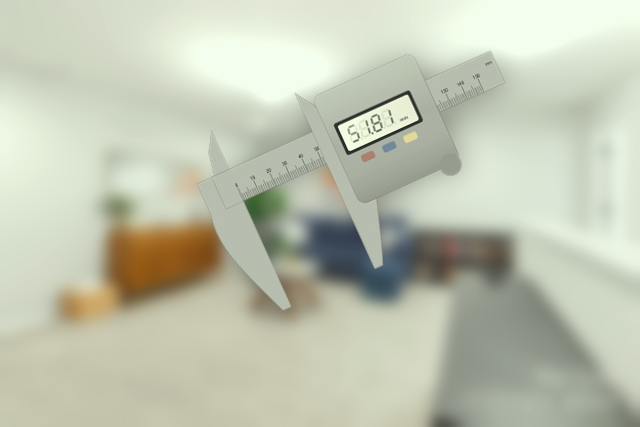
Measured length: 51.81 mm
